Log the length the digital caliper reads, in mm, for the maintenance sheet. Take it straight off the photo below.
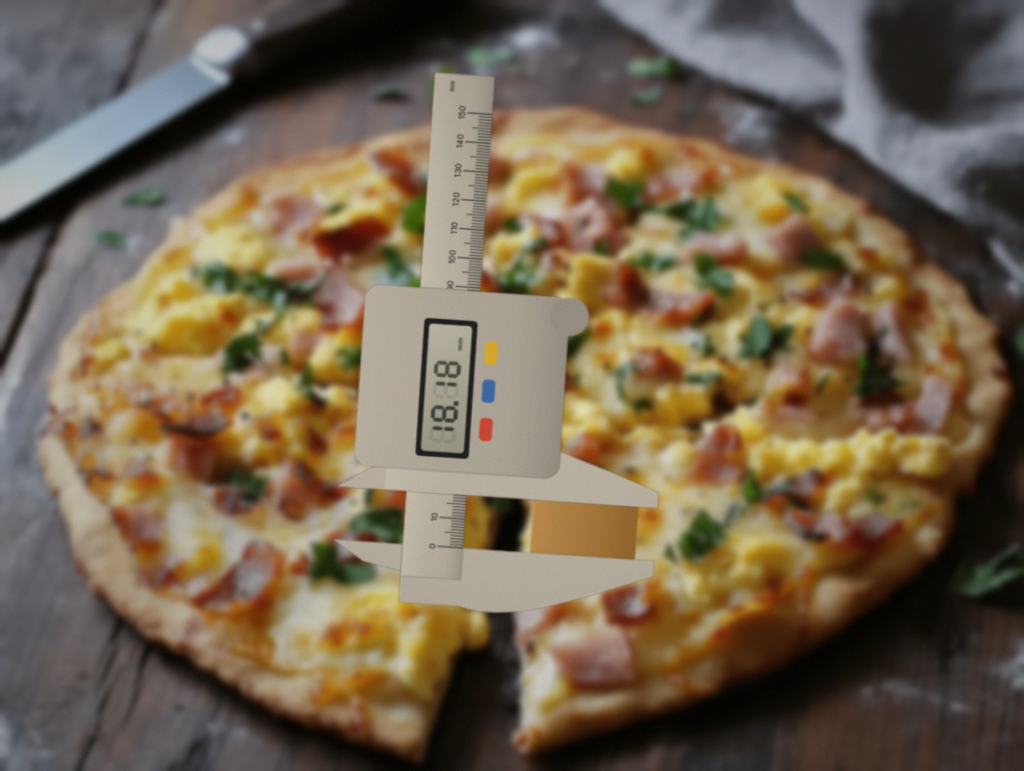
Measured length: 18.18 mm
